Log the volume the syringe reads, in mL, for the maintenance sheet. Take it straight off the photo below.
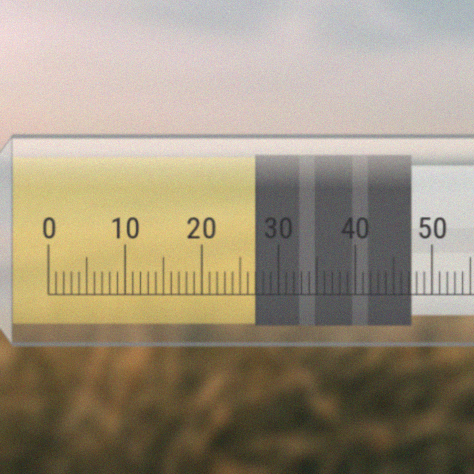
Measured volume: 27 mL
